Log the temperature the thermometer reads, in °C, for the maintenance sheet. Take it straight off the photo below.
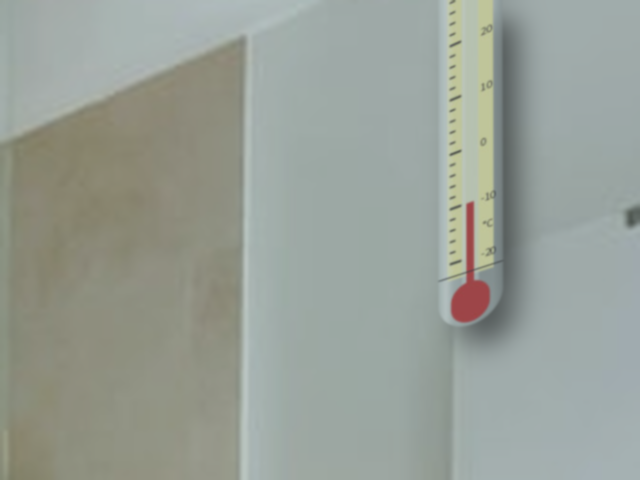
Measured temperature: -10 °C
